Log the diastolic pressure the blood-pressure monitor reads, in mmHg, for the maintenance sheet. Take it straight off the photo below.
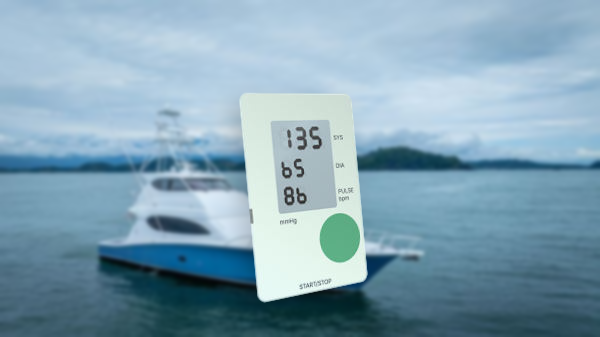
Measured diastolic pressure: 65 mmHg
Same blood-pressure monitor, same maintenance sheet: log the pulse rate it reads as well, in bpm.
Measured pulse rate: 86 bpm
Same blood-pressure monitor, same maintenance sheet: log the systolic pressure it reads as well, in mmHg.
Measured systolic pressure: 135 mmHg
